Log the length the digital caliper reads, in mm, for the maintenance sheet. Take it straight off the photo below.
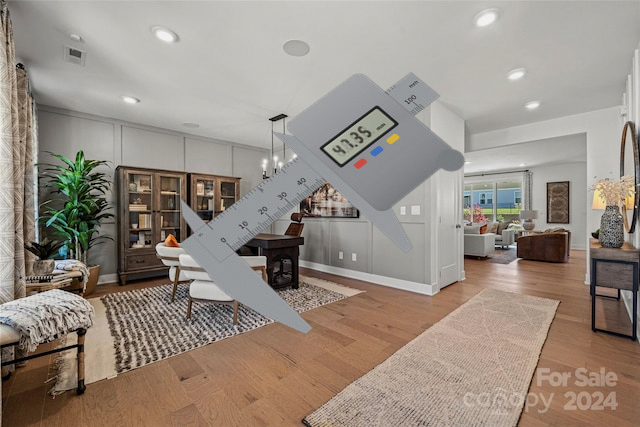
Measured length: 47.35 mm
